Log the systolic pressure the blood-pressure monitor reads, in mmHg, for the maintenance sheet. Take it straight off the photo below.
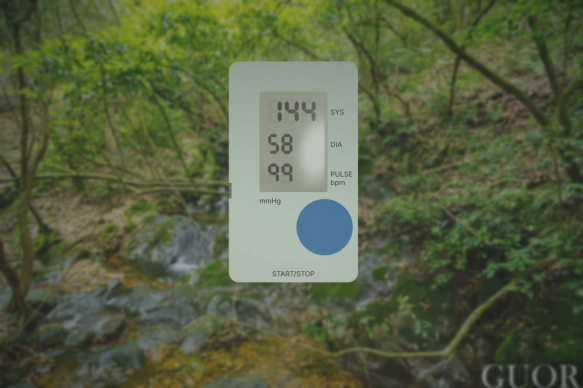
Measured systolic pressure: 144 mmHg
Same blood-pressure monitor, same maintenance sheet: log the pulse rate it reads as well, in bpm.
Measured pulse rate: 99 bpm
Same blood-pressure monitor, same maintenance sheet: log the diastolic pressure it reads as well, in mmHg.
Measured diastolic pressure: 58 mmHg
